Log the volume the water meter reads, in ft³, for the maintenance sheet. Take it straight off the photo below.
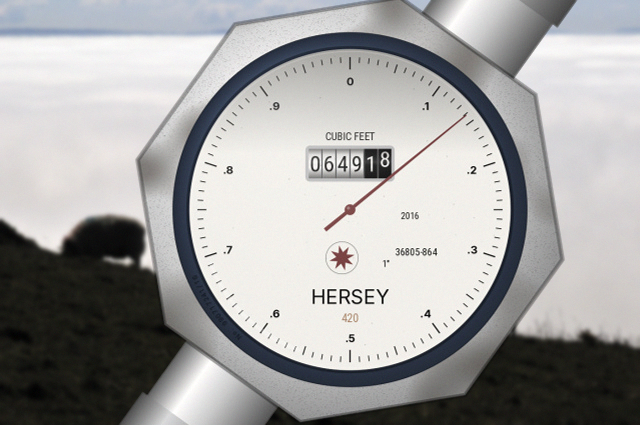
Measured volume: 64918.14 ft³
